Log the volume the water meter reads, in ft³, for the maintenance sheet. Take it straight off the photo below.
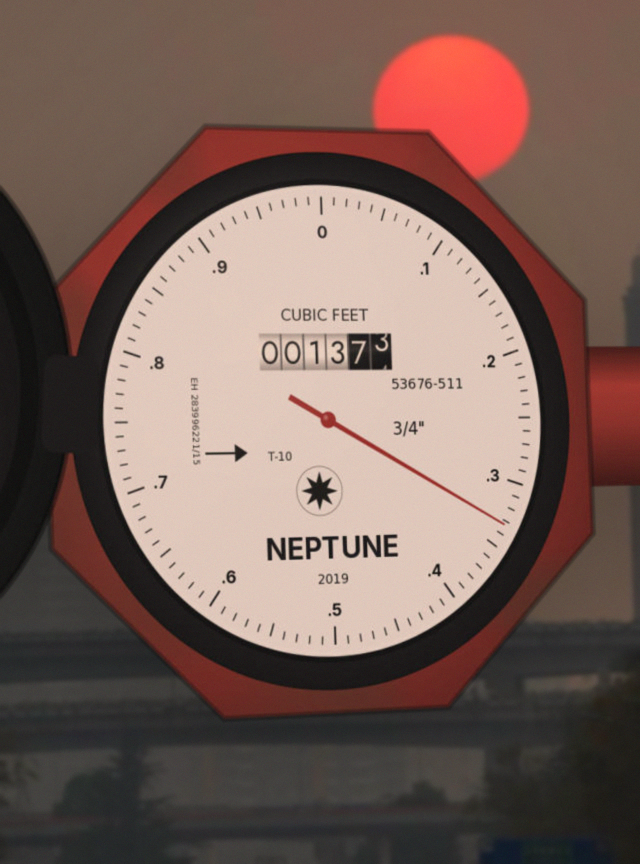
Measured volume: 1373.33 ft³
